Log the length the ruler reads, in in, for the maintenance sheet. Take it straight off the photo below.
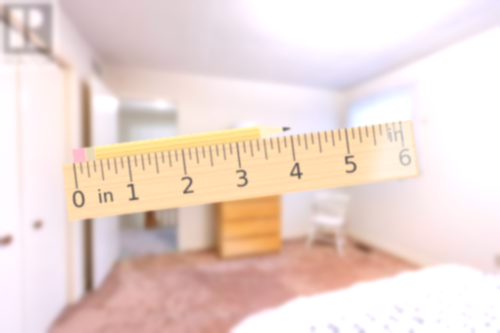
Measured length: 4 in
